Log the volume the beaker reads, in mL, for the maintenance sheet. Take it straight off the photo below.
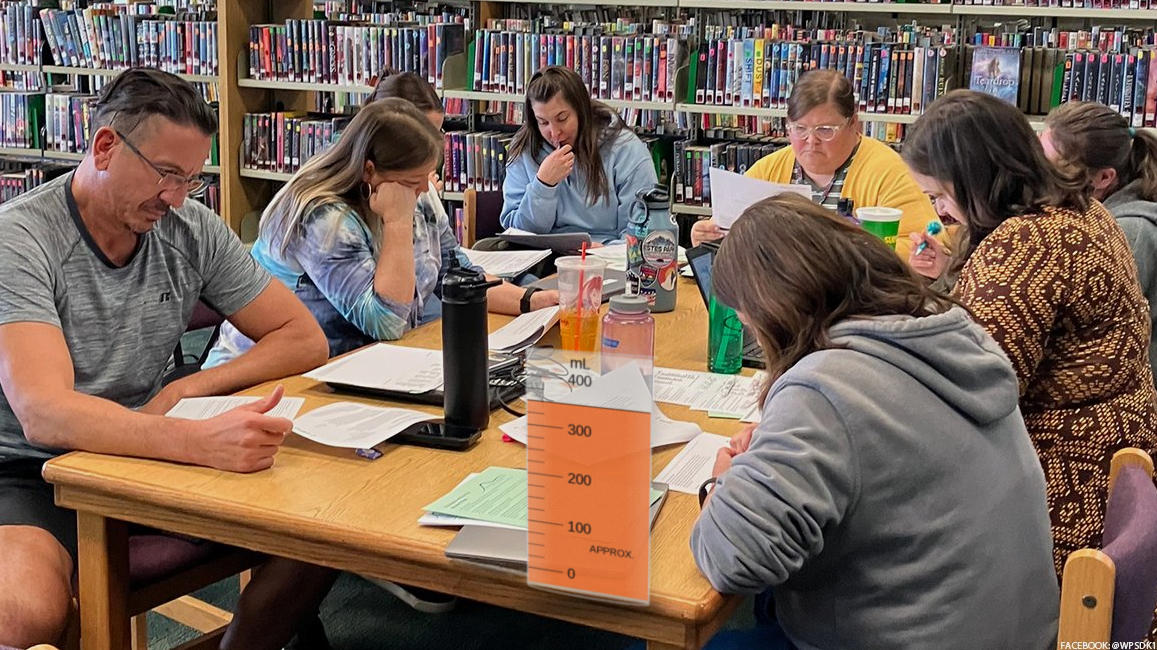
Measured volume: 350 mL
